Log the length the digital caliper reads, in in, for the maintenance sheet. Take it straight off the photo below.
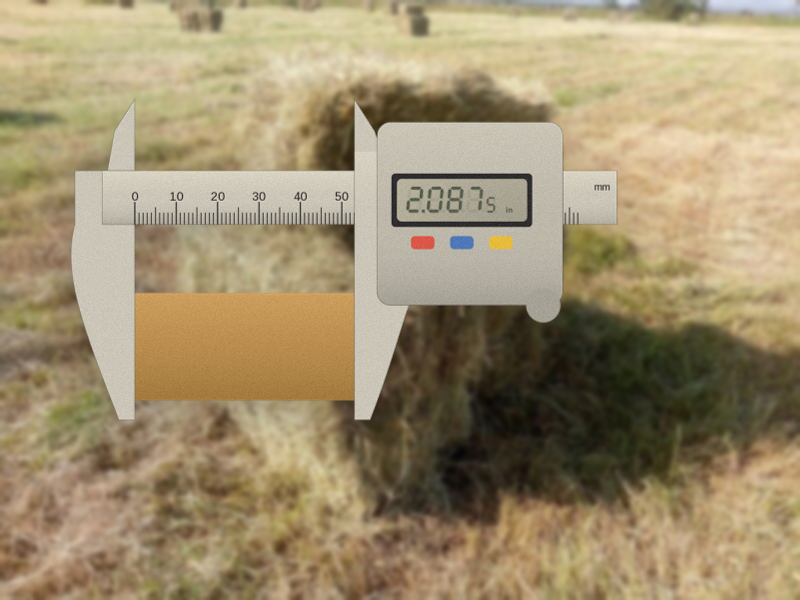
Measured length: 2.0875 in
